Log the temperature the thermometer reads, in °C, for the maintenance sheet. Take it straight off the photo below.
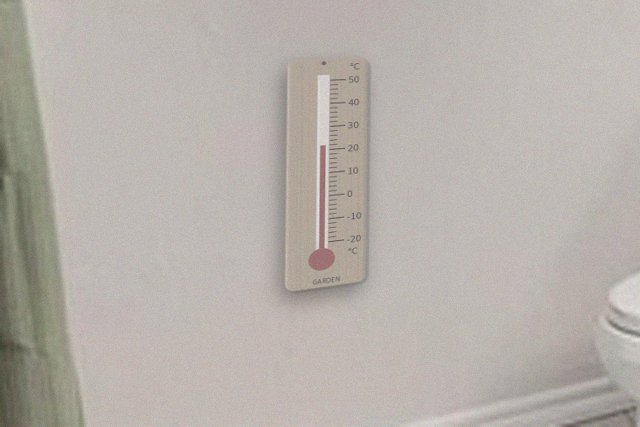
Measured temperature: 22 °C
